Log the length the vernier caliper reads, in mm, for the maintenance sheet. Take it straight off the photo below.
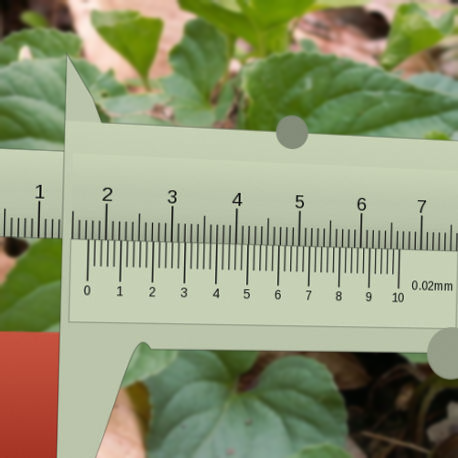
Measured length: 17.4 mm
